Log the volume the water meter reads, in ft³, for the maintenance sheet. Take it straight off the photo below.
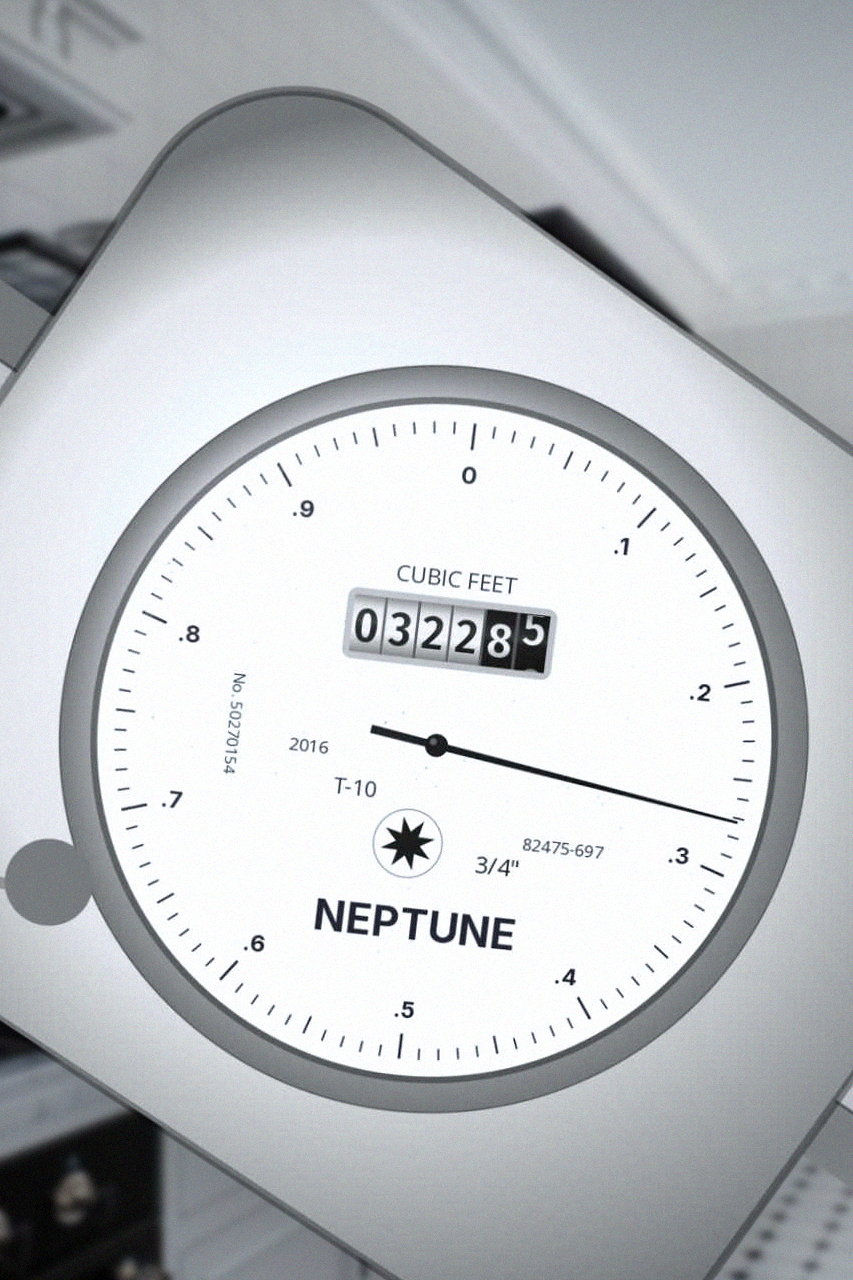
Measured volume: 32285.27 ft³
